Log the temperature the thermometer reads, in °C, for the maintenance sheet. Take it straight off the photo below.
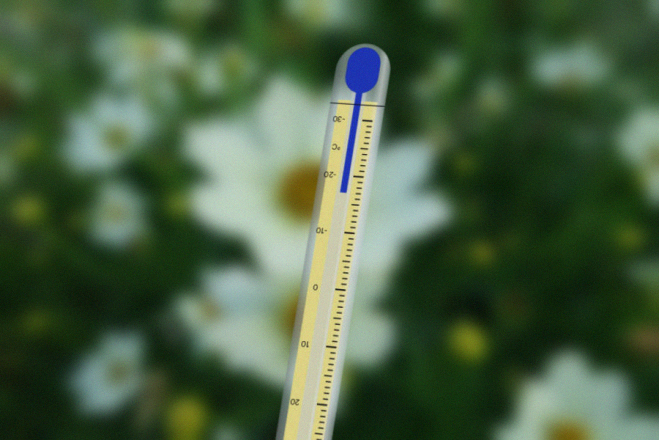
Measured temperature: -17 °C
